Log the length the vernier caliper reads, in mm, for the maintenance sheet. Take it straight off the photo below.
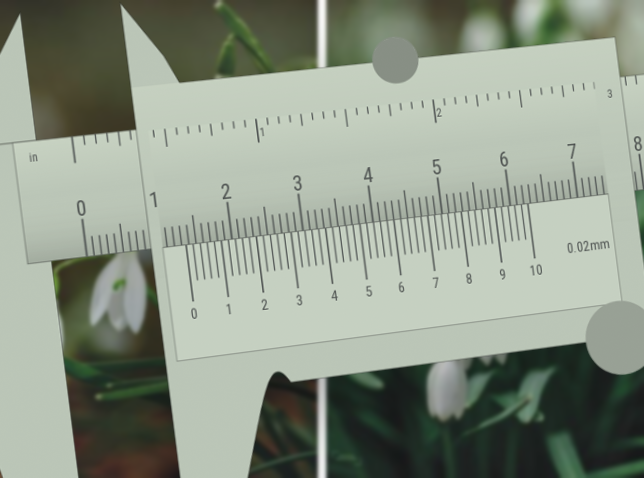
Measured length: 13.6 mm
